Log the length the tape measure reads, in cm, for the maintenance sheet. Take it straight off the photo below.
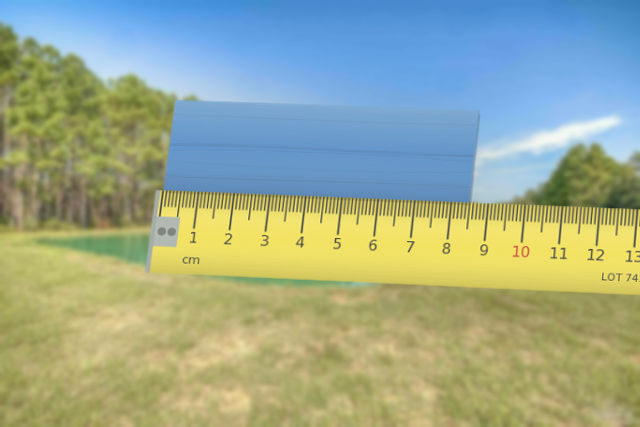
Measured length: 8.5 cm
